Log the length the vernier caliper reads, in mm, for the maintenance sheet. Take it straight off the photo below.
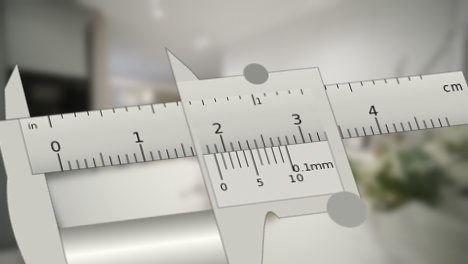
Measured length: 18.6 mm
